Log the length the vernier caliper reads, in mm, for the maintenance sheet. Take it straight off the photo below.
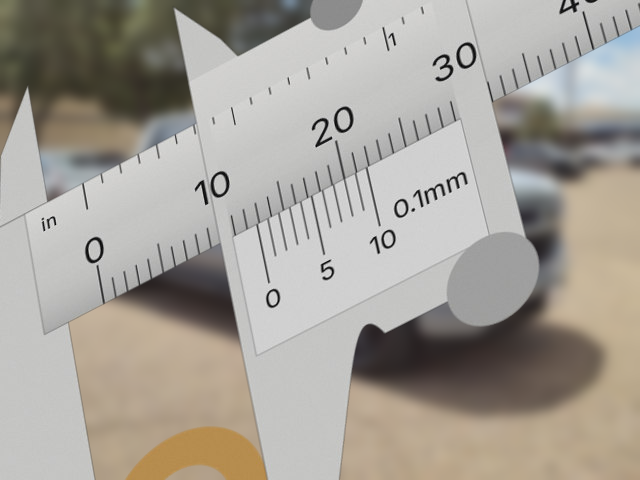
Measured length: 12.8 mm
